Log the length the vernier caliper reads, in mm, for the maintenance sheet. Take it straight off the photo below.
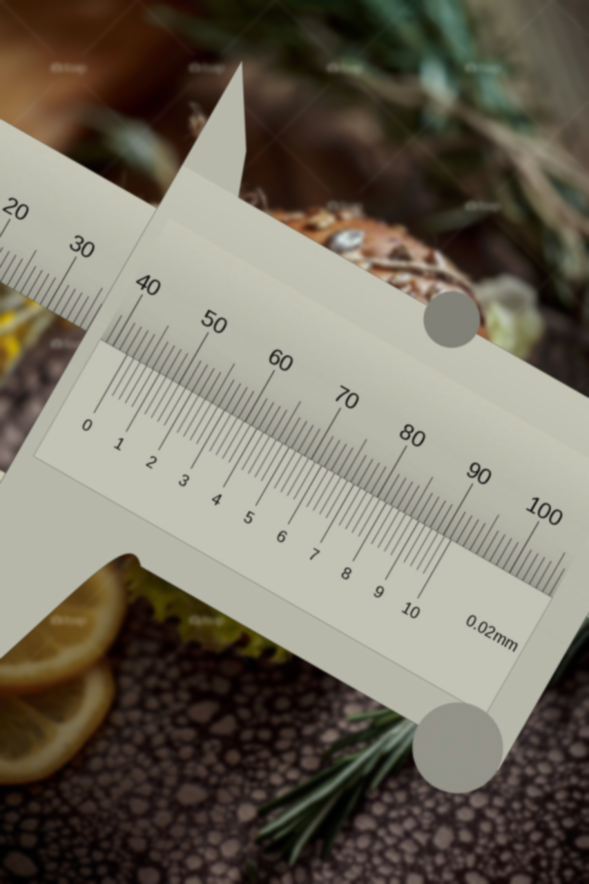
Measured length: 42.2 mm
